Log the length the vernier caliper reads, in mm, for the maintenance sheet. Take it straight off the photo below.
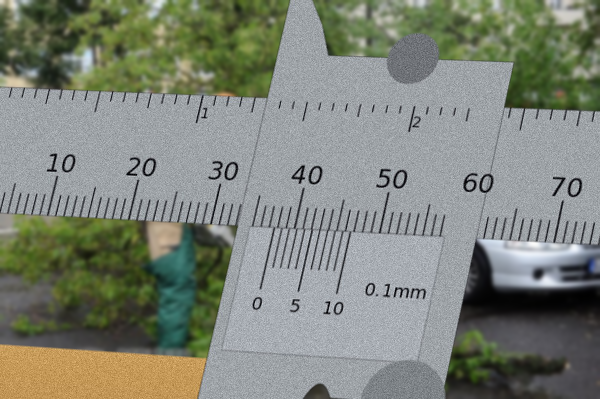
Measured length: 37.6 mm
